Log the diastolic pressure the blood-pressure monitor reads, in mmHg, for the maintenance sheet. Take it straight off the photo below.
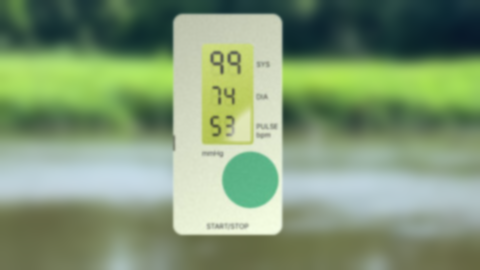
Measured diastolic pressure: 74 mmHg
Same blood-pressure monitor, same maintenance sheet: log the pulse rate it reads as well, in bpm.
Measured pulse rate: 53 bpm
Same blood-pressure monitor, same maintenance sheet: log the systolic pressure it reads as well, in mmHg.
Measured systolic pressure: 99 mmHg
